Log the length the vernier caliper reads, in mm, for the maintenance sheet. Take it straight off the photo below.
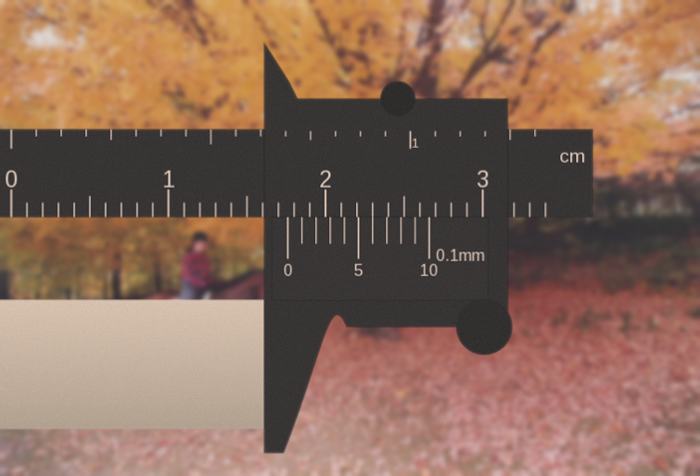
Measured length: 17.6 mm
